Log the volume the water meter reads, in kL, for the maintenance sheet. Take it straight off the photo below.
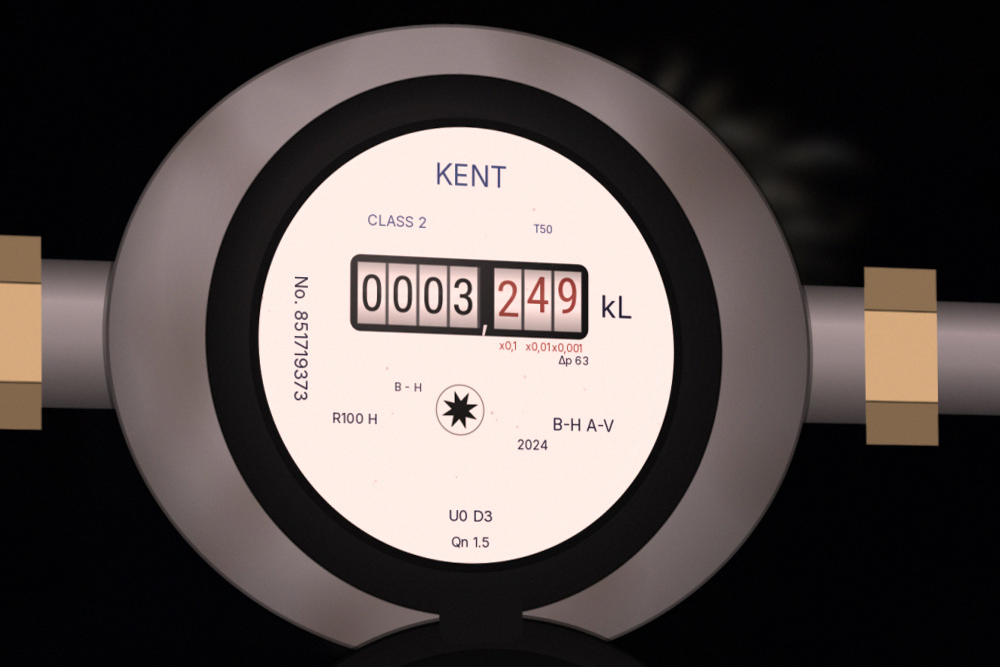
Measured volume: 3.249 kL
